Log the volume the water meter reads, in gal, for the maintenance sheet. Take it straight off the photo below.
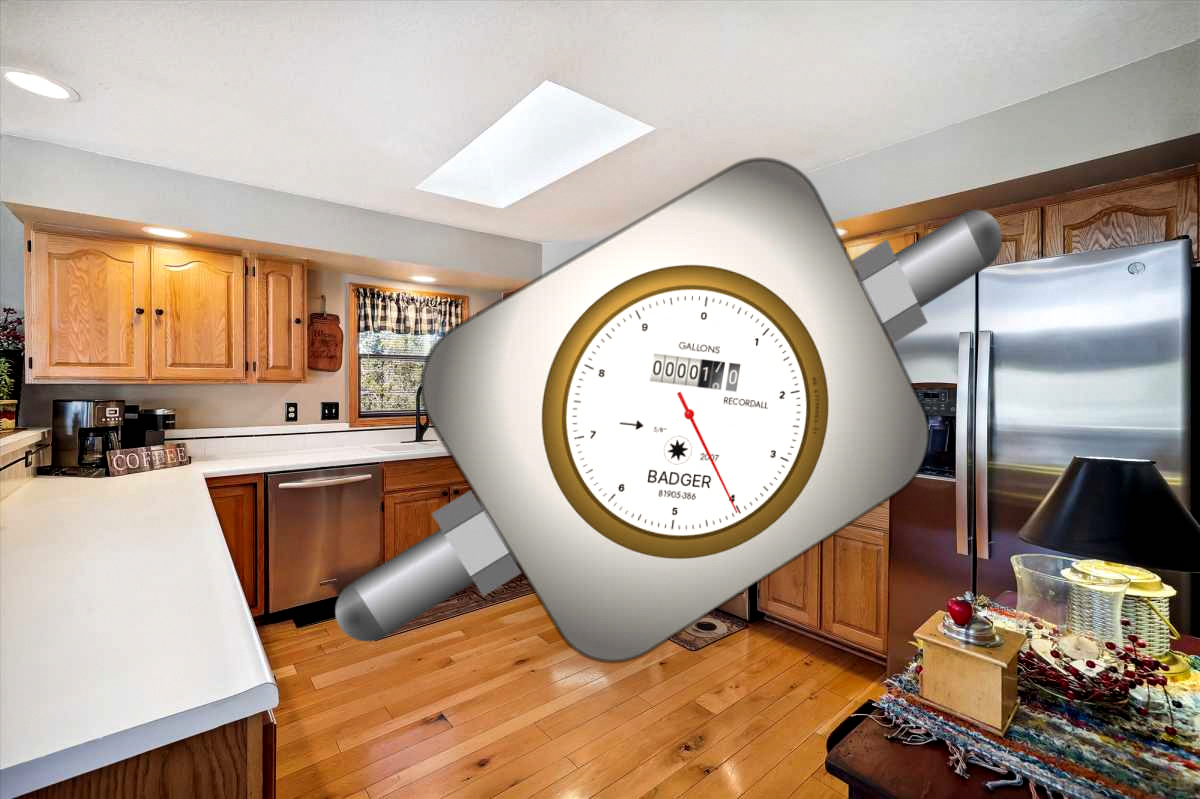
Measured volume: 174.0 gal
